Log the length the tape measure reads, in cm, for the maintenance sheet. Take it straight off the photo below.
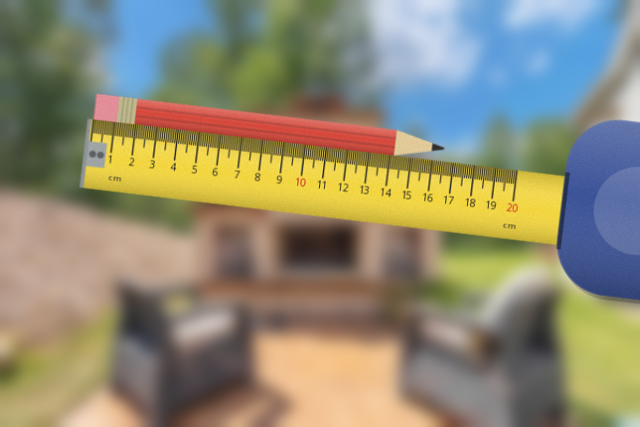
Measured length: 16.5 cm
